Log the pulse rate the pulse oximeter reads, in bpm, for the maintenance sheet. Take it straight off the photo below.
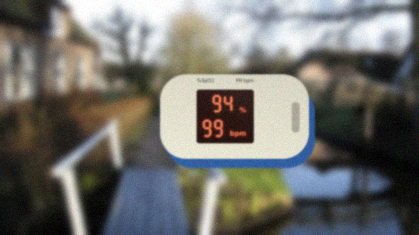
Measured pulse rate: 99 bpm
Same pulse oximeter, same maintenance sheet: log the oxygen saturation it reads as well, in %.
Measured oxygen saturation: 94 %
